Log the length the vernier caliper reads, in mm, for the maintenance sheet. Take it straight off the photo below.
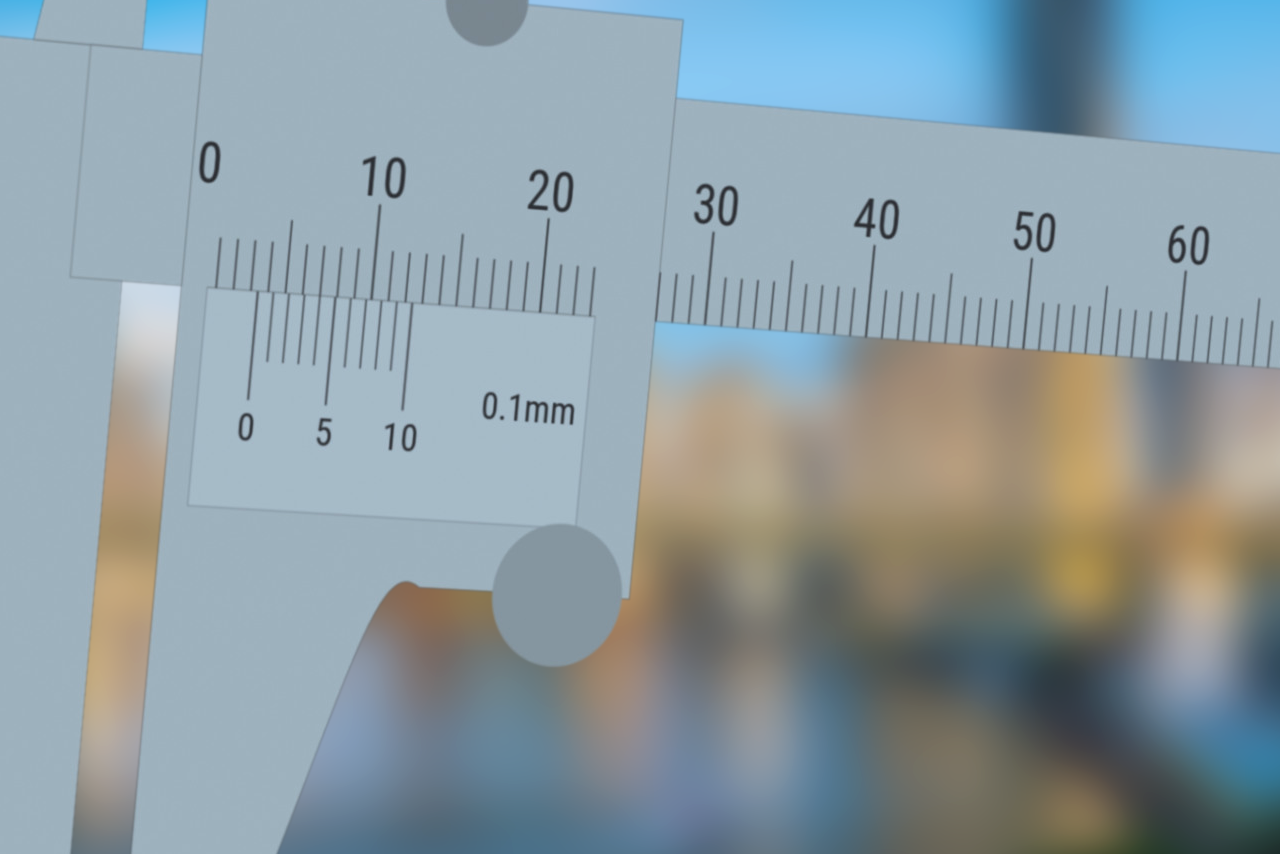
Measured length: 3.4 mm
